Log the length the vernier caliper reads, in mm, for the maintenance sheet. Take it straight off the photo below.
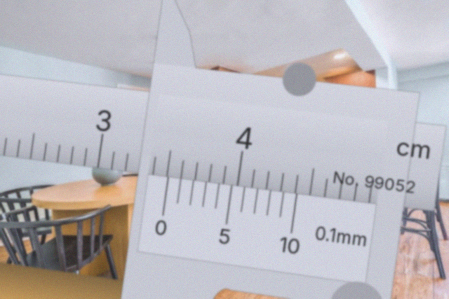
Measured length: 35.1 mm
